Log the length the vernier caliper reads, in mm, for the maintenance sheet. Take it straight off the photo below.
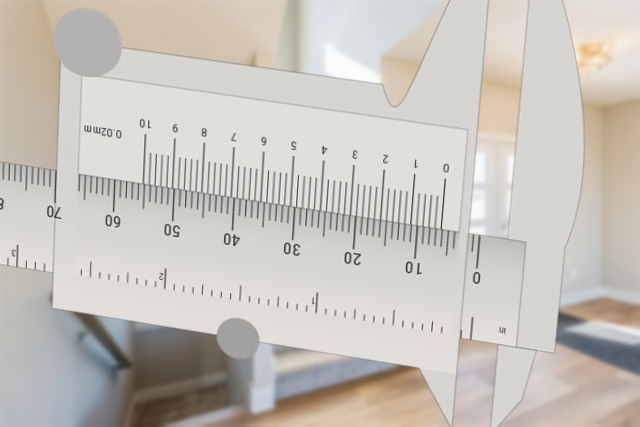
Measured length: 6.2 mm
